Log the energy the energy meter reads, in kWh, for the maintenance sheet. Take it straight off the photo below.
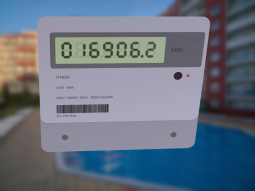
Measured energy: 16906.2 kWh
